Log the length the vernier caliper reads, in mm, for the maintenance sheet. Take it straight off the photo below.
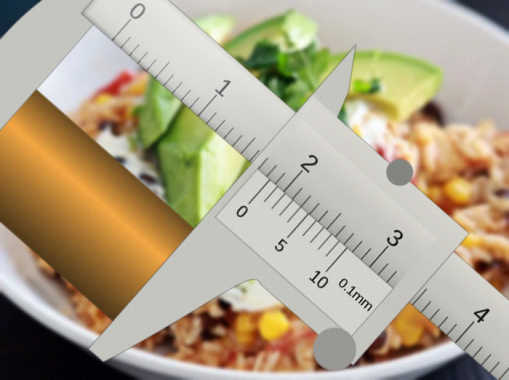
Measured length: 18.4 mm
